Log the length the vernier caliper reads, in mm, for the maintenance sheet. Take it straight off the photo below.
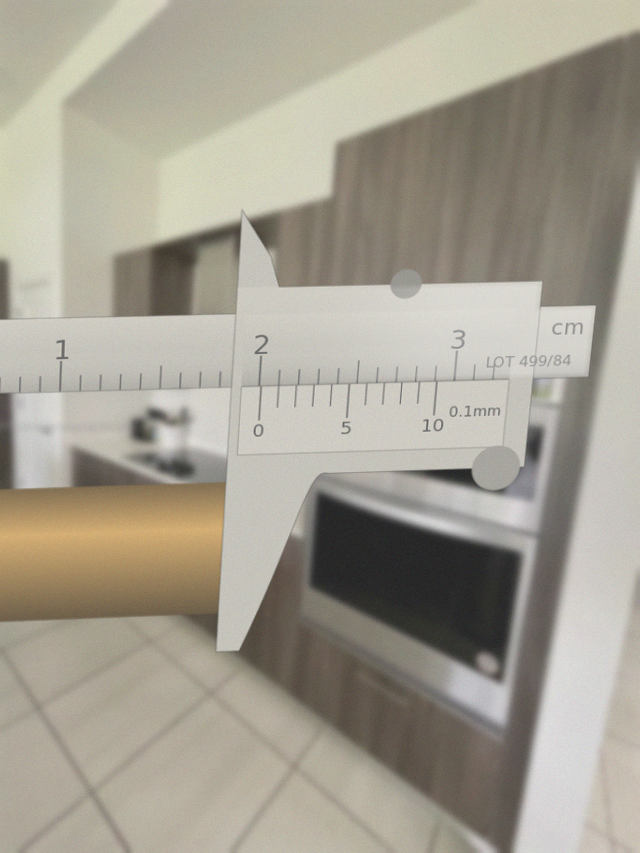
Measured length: 20.1 mm
